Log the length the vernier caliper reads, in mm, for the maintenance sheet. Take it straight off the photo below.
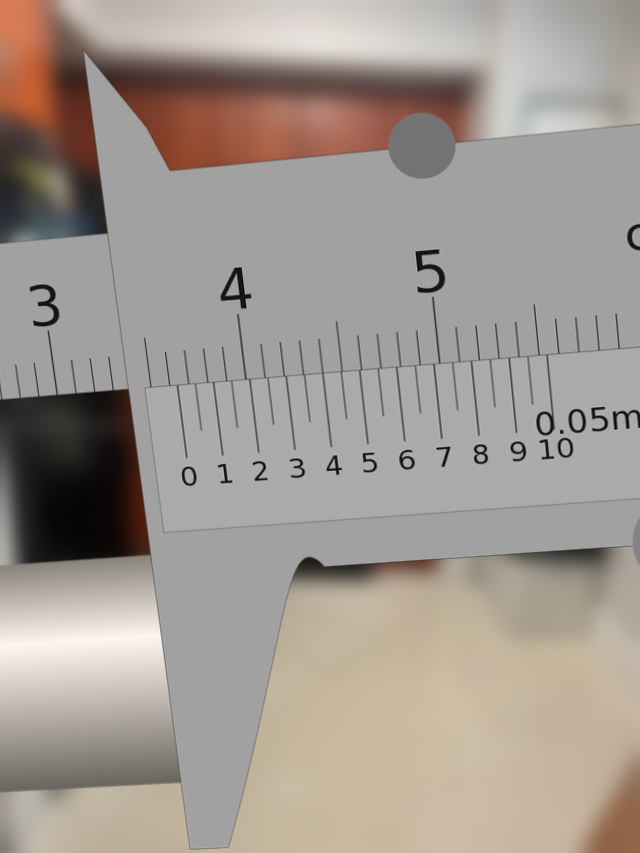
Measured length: 36.4 mm
